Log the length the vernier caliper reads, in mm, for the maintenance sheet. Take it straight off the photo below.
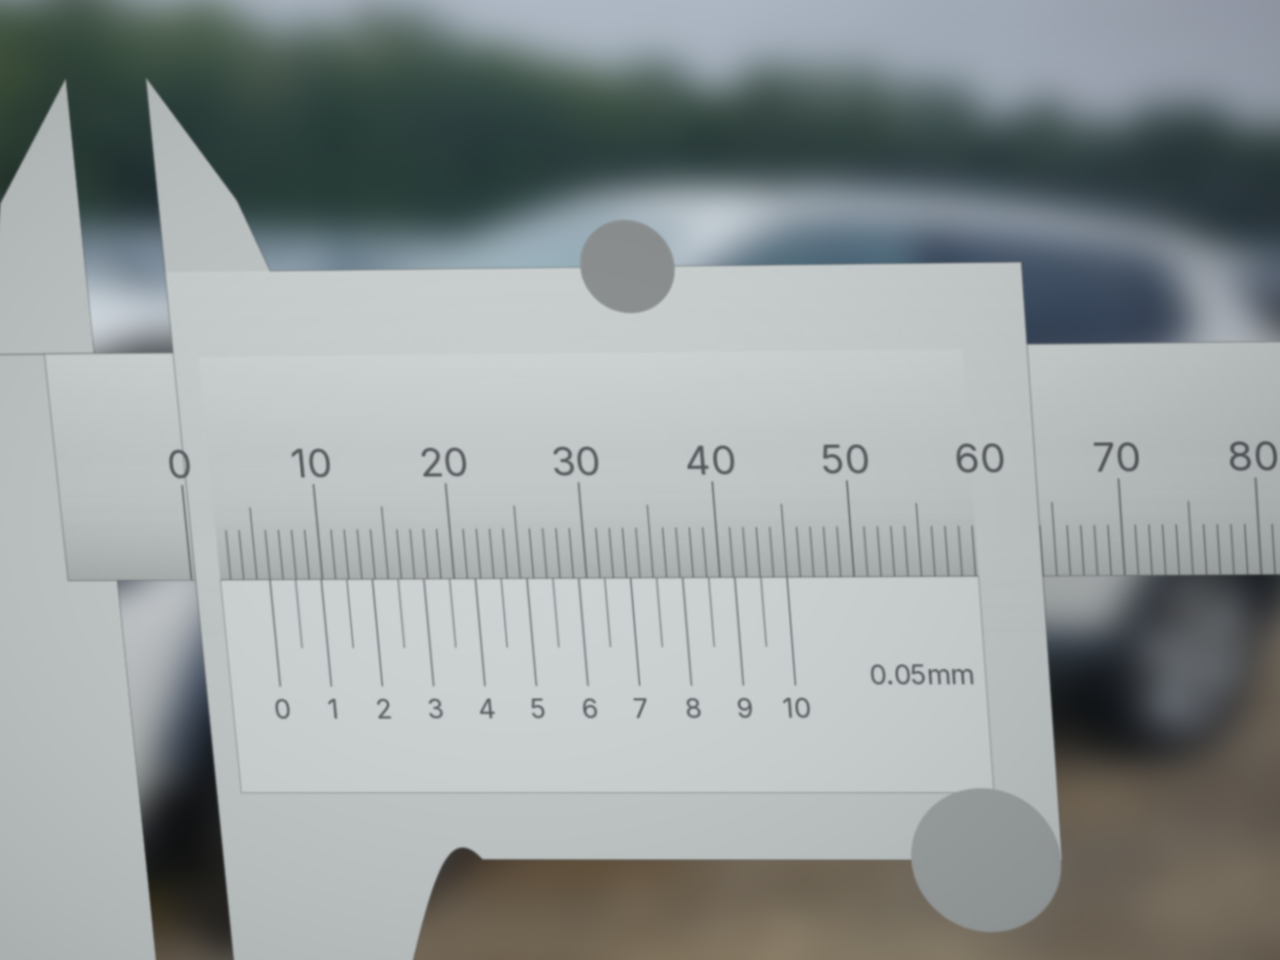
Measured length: 6.0 mm
